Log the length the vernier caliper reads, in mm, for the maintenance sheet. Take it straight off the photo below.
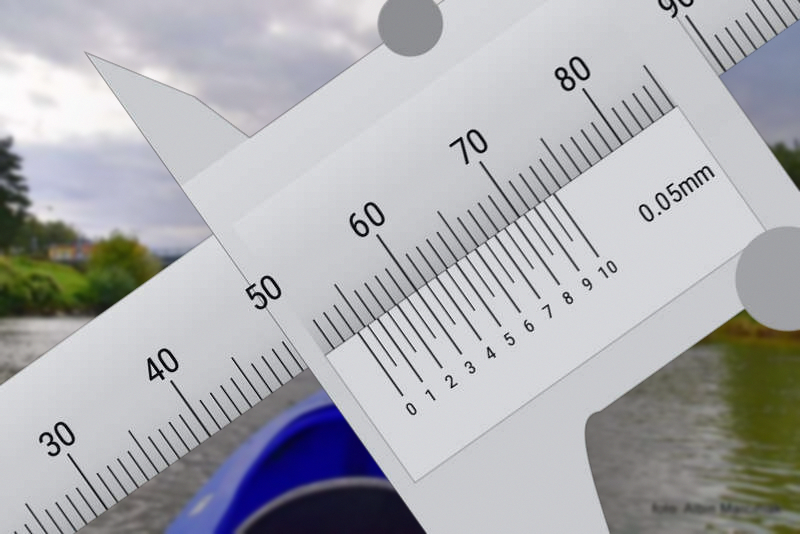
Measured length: 54.3 mm
